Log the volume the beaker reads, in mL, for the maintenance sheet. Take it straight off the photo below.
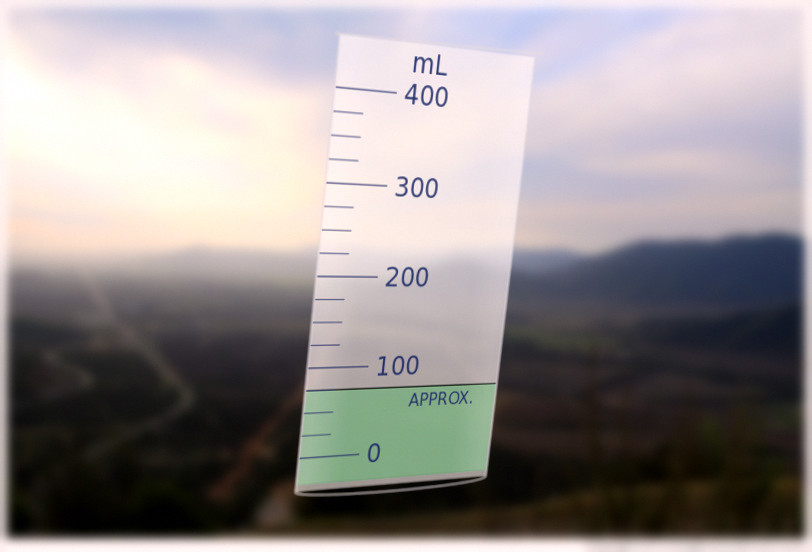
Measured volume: 75 mL
